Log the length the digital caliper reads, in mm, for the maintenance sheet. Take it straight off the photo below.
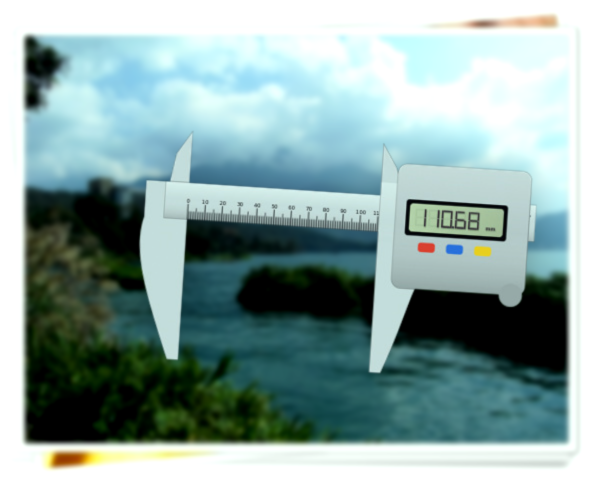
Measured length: 110.68 mm
